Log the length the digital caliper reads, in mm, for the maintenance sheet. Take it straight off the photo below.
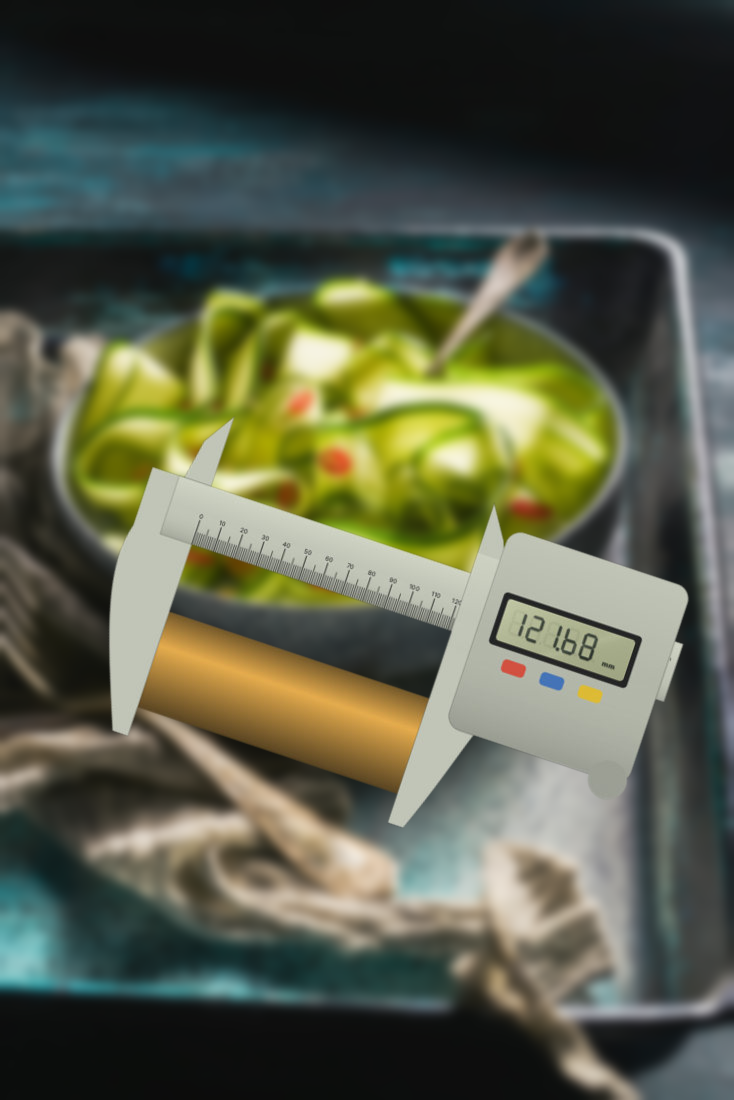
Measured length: 121.68 mm
